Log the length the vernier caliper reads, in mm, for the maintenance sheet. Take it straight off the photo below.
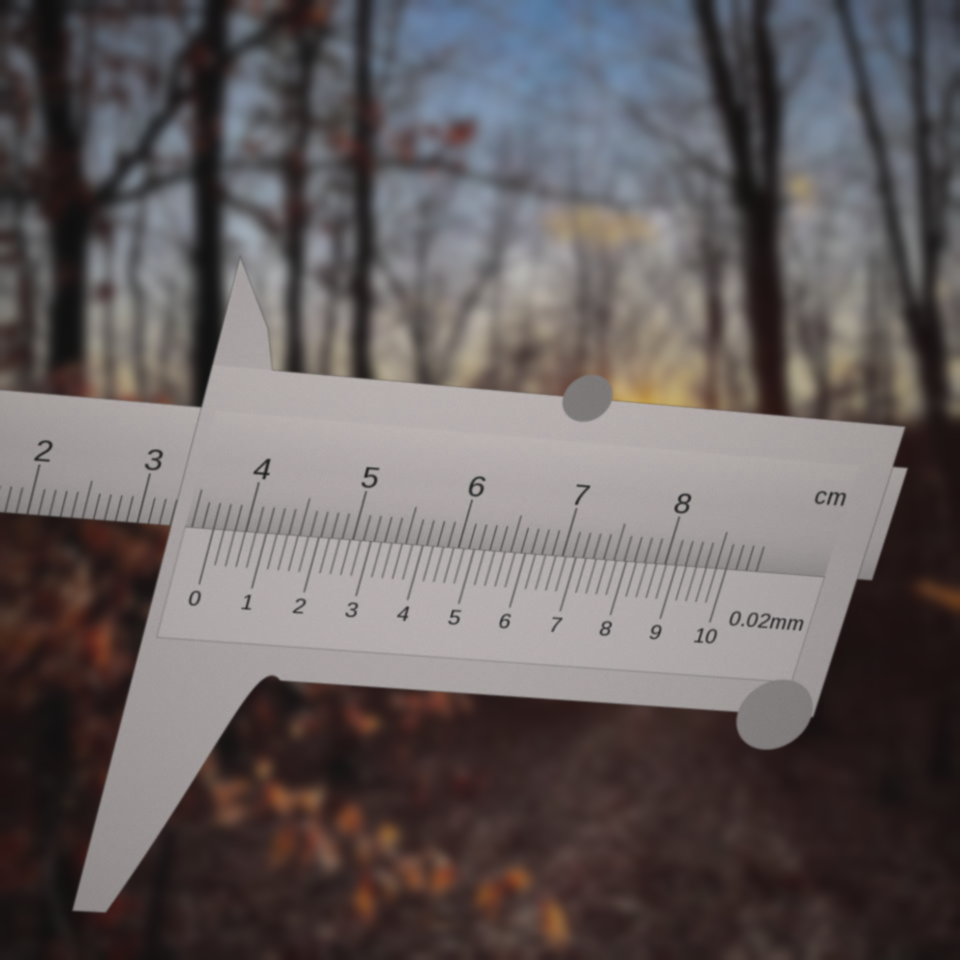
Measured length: 37.0 mm
